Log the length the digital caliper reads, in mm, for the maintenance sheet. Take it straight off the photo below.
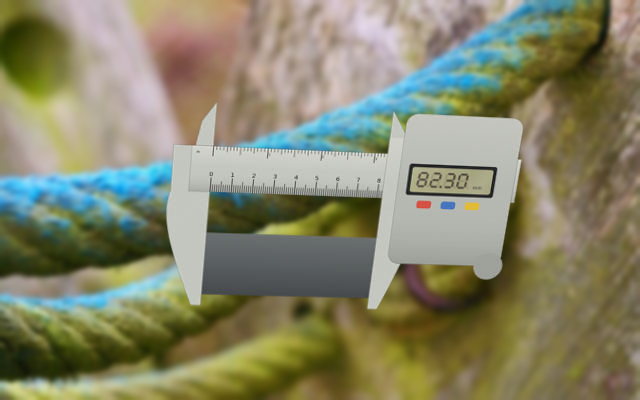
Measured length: 82.30 mm
